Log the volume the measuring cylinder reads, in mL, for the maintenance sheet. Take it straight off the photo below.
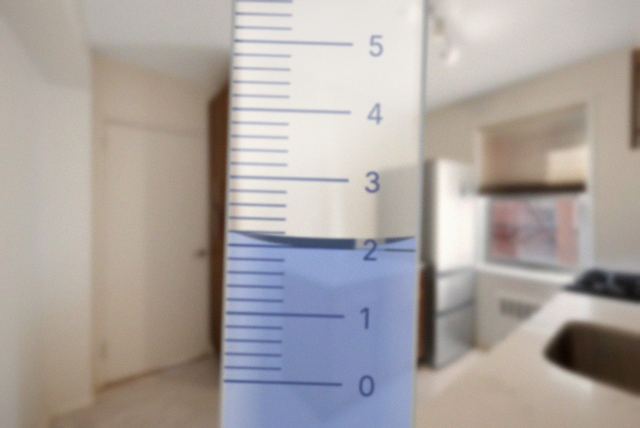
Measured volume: 2 mL
